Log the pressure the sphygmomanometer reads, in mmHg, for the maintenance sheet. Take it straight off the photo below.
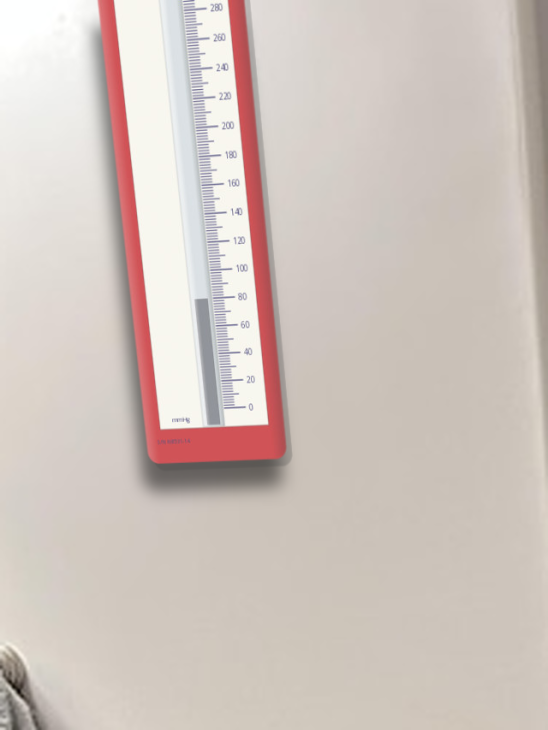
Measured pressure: 80 mmHg
